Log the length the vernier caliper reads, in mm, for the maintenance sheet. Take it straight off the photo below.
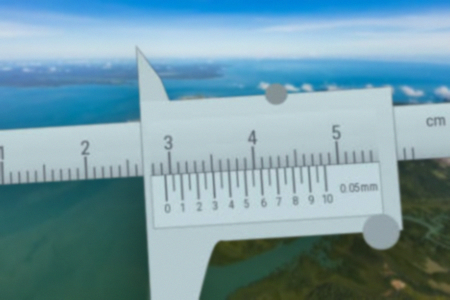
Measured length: 29.4 mm
